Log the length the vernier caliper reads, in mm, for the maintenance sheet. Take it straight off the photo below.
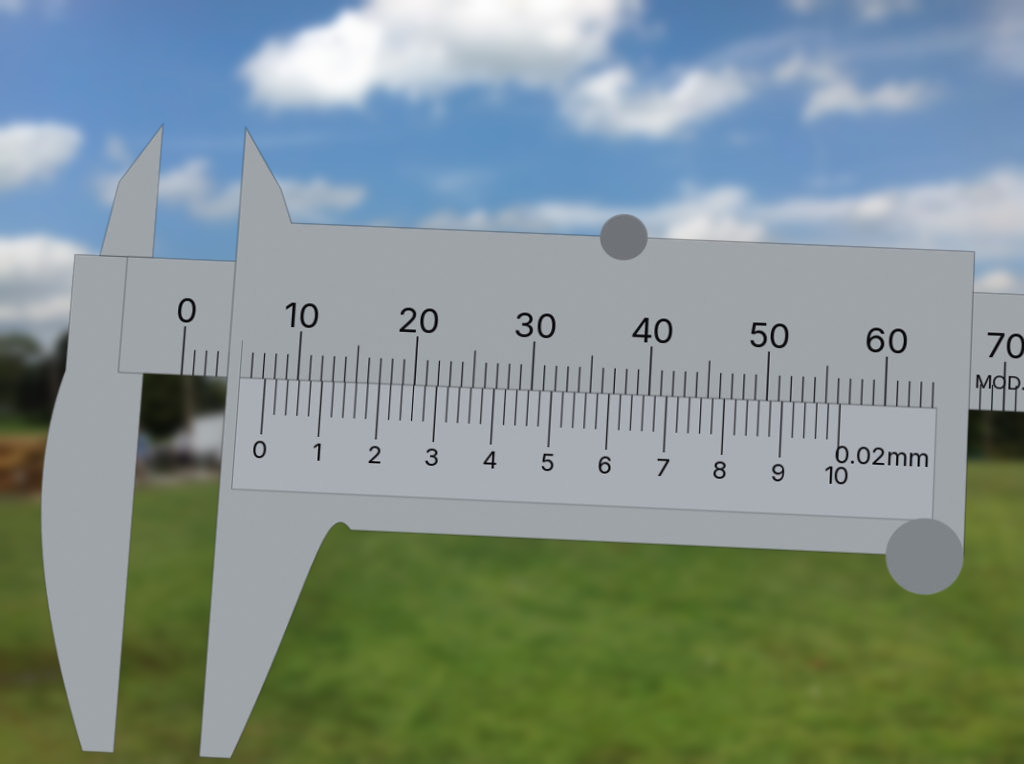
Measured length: 7.2 mm
